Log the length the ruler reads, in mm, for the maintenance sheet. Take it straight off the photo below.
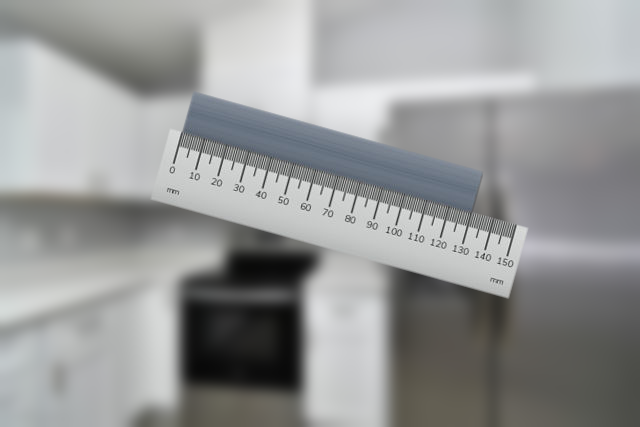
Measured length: 130 mm
